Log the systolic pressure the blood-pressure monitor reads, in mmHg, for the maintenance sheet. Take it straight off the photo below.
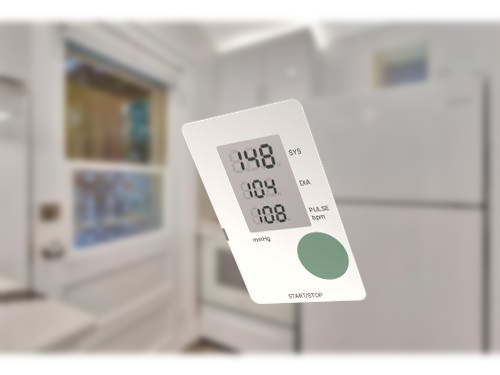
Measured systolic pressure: 148 mmHg
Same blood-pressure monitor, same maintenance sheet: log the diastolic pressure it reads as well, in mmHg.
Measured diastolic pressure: 104 mmHg
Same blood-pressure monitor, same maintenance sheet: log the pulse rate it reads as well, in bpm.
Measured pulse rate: 108 bpm
